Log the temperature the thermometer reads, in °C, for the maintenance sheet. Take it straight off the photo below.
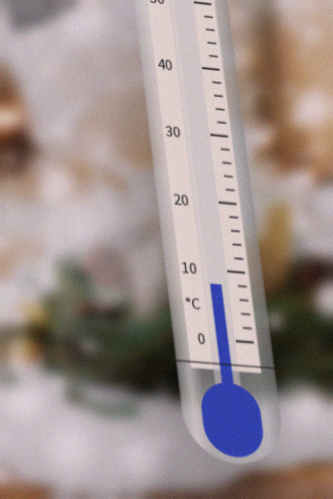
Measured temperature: 8 °C
